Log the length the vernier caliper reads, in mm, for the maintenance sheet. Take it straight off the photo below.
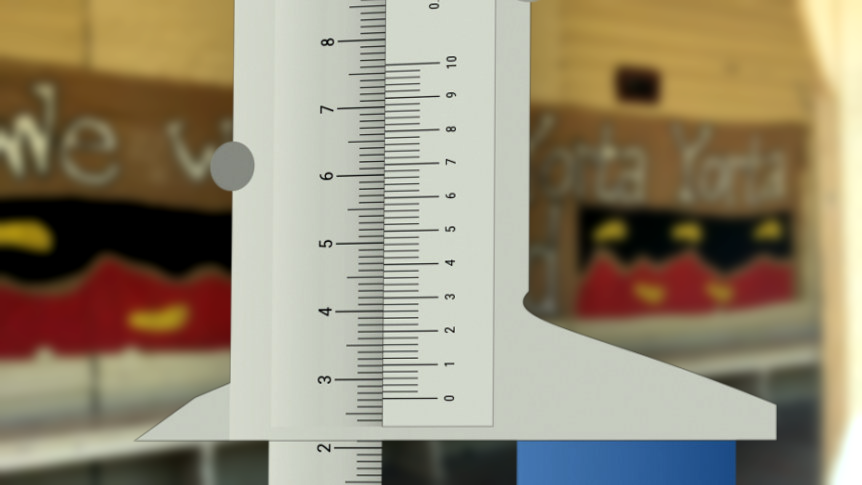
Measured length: 27.2 mm
